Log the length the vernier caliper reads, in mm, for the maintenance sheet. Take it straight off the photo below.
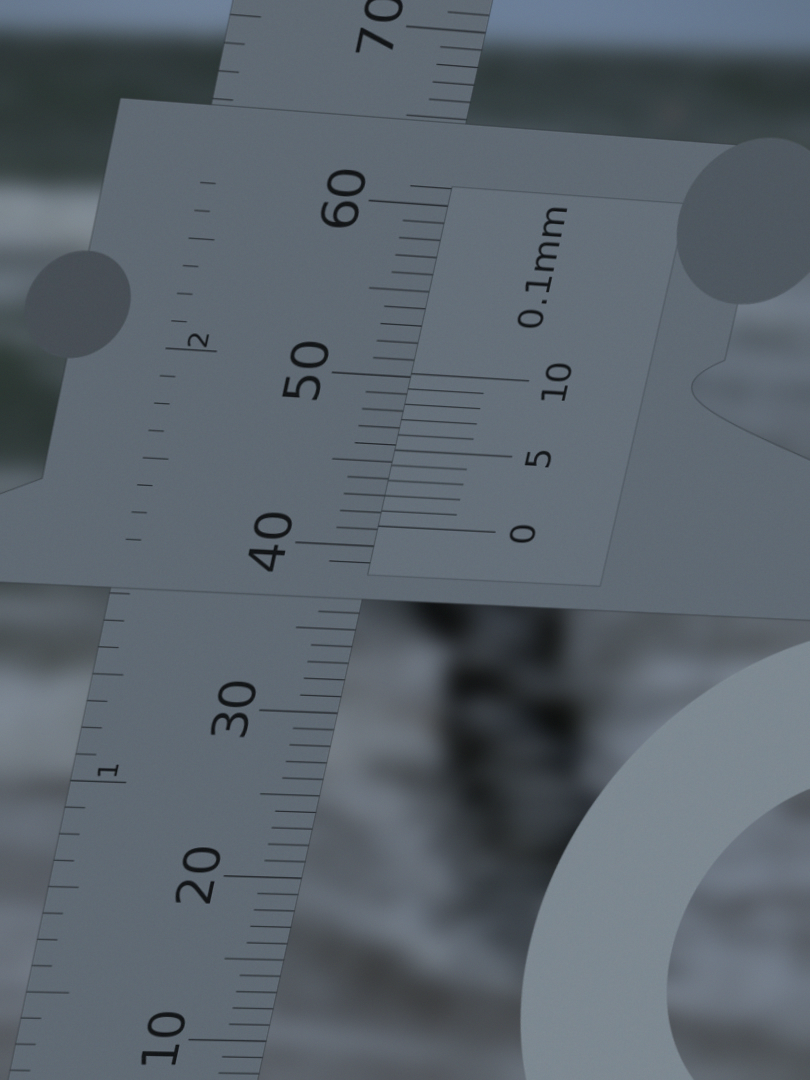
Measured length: 41.2 mm
